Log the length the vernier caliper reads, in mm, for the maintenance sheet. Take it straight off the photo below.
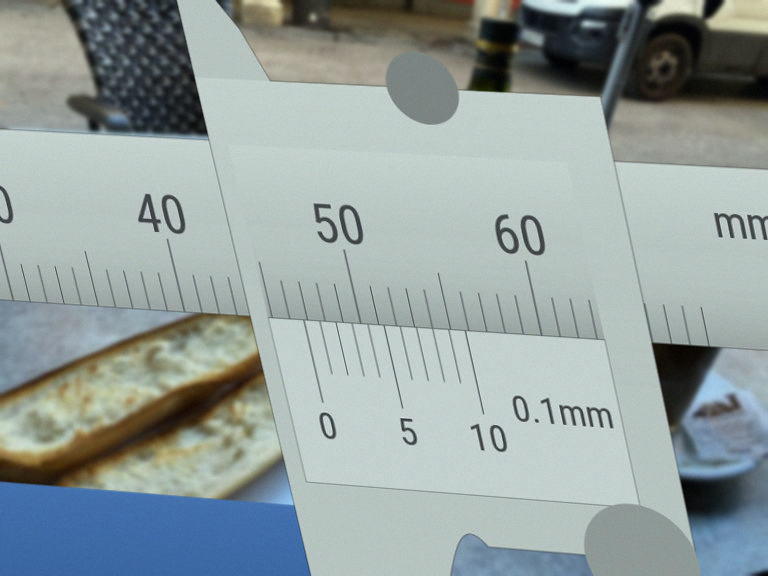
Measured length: 46.8 mm
